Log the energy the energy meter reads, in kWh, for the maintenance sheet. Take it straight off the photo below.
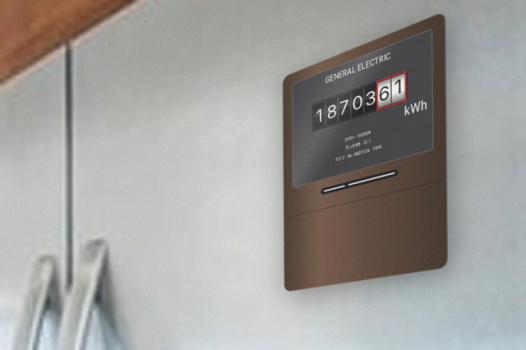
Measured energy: 18703.61 kWh
